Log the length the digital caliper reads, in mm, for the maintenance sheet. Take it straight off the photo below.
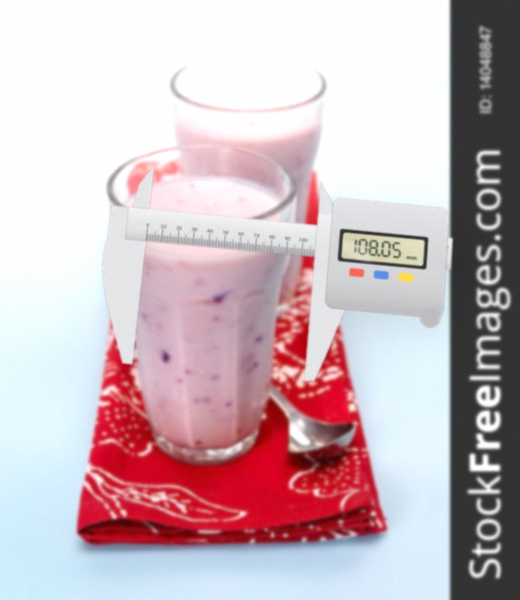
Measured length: 108.05 mm
